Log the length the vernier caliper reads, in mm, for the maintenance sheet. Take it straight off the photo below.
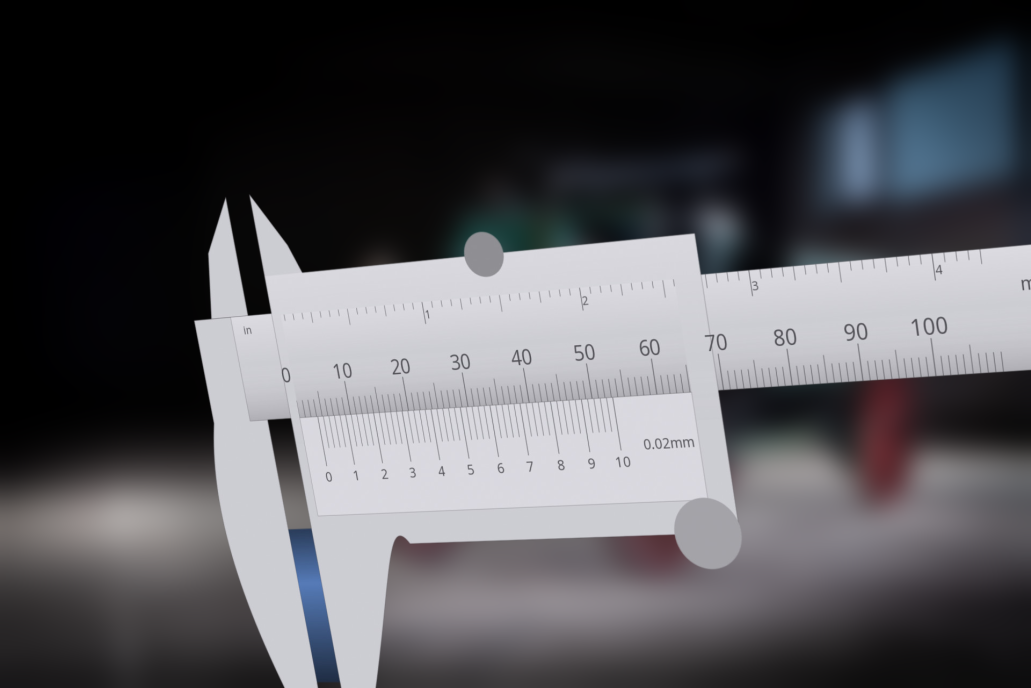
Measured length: 4.2 mm
